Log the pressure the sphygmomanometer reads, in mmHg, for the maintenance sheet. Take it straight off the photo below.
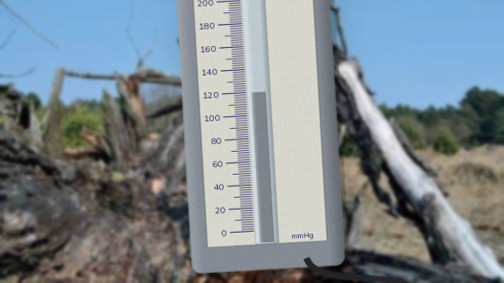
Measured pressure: 120 mmHg
